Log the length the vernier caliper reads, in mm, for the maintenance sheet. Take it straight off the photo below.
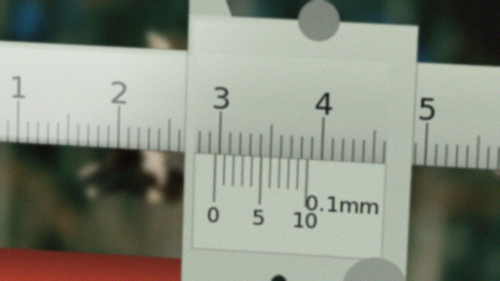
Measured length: 29.6 mm
